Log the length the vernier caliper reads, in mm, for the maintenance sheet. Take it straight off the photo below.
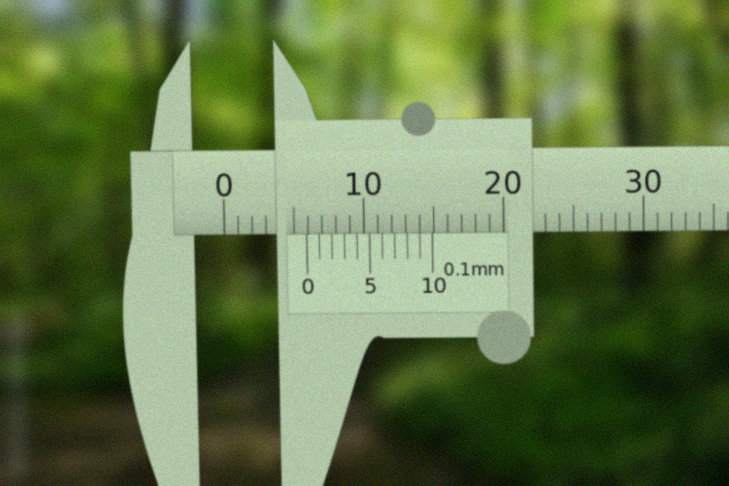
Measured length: 5.9 mm
